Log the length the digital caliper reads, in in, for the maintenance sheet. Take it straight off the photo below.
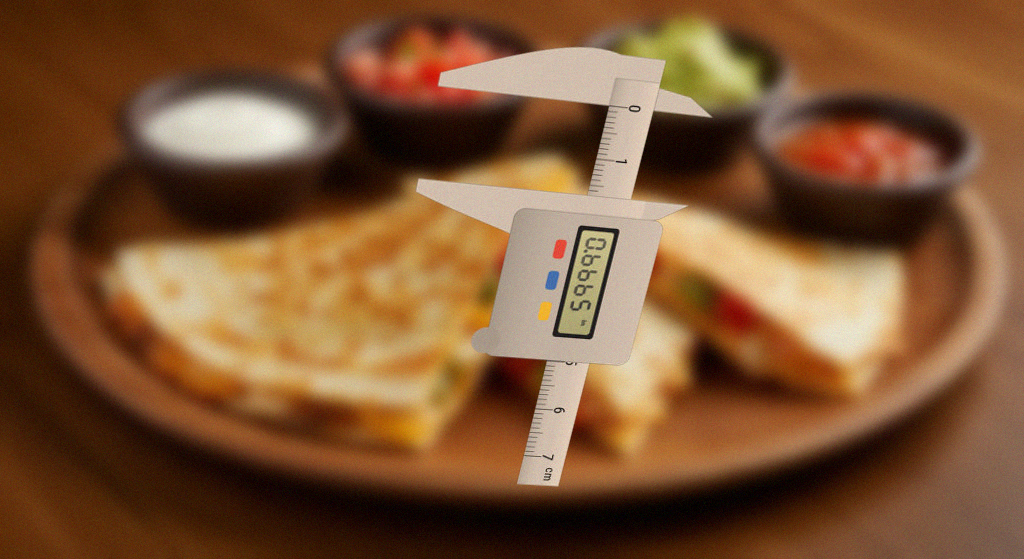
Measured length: 0.6665 in
